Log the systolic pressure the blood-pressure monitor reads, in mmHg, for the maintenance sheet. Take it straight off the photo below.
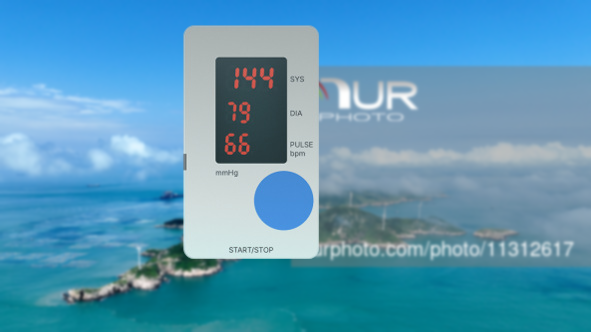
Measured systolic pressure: 144 mmHg
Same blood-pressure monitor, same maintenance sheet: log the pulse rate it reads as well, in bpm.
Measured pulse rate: 66 bpm
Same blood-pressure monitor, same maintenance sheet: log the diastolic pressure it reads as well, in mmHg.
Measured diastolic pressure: 79 mmHg
